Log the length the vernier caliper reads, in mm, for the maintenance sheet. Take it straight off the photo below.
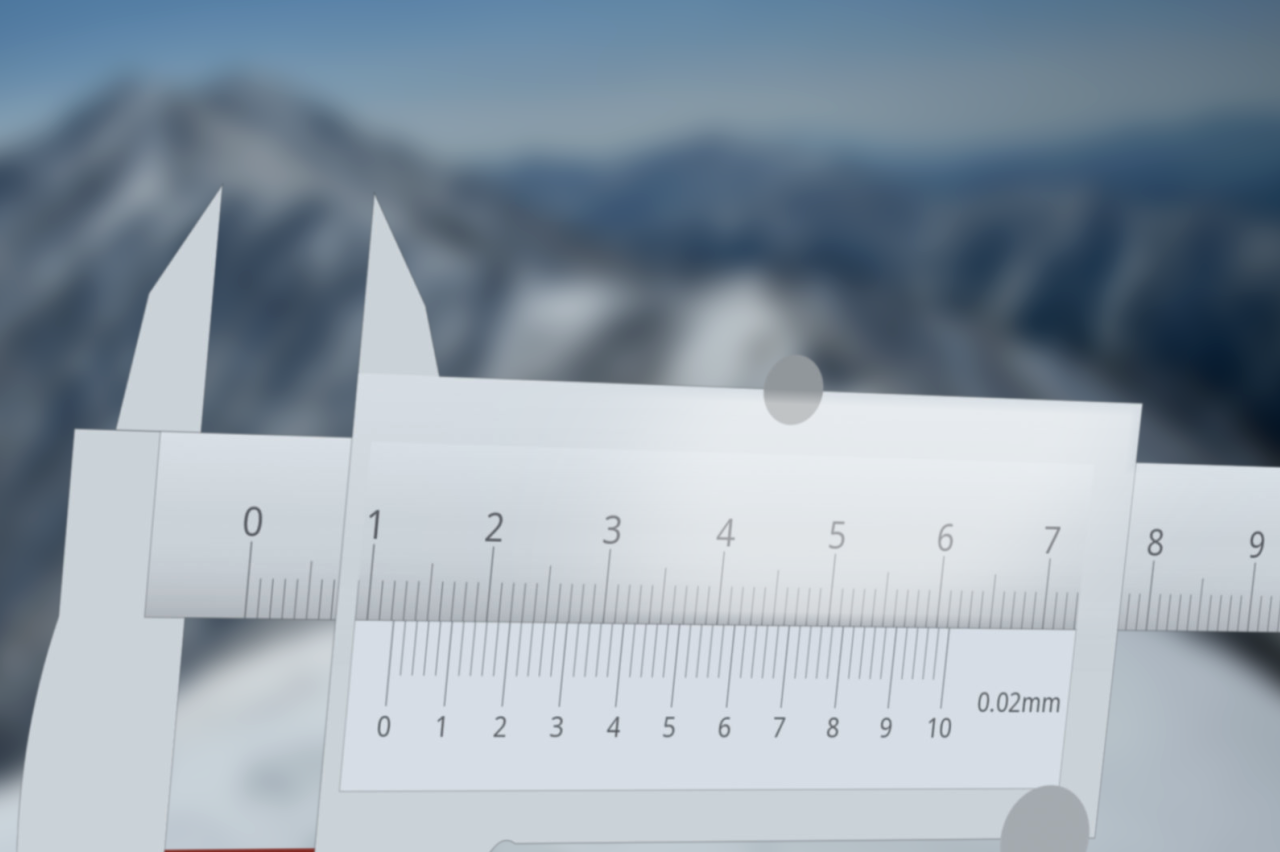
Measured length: 12.2 mm
